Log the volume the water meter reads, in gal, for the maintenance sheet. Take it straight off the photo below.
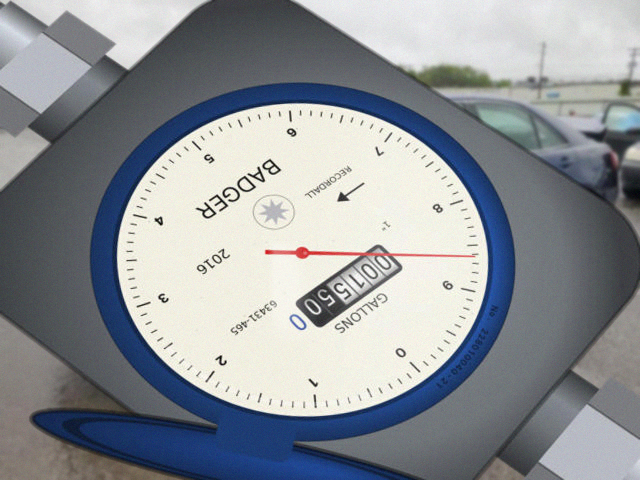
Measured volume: 15498.6 gal
